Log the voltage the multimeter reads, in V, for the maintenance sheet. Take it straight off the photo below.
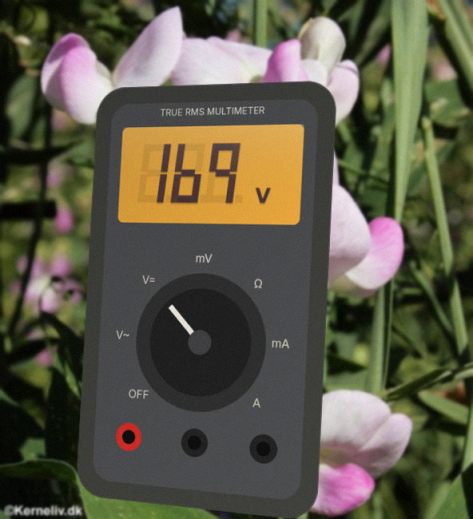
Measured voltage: 169 V
